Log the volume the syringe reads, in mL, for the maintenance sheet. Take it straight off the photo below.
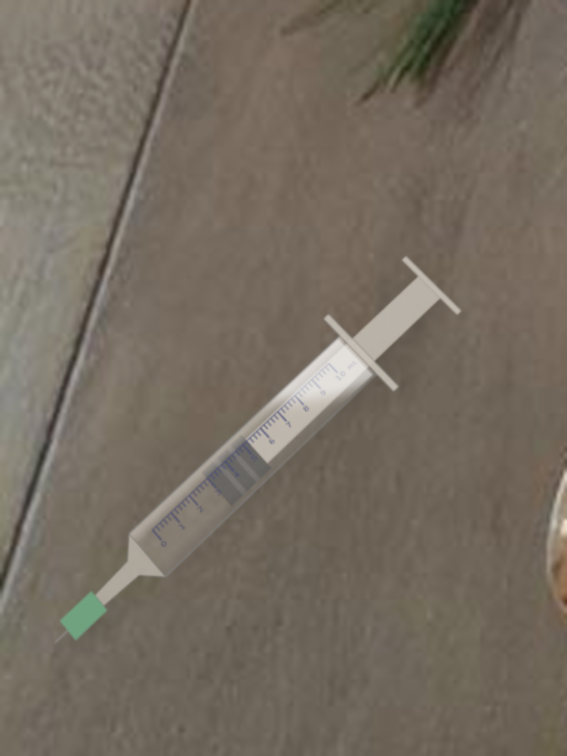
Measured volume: 3 mL
